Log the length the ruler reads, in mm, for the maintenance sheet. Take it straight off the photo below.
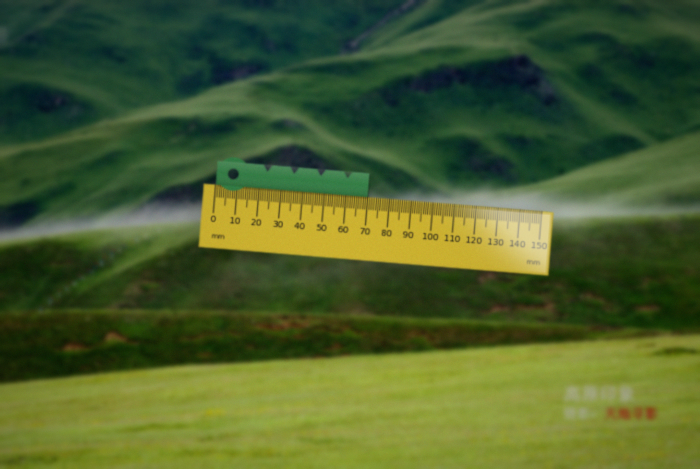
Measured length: 70 mm
